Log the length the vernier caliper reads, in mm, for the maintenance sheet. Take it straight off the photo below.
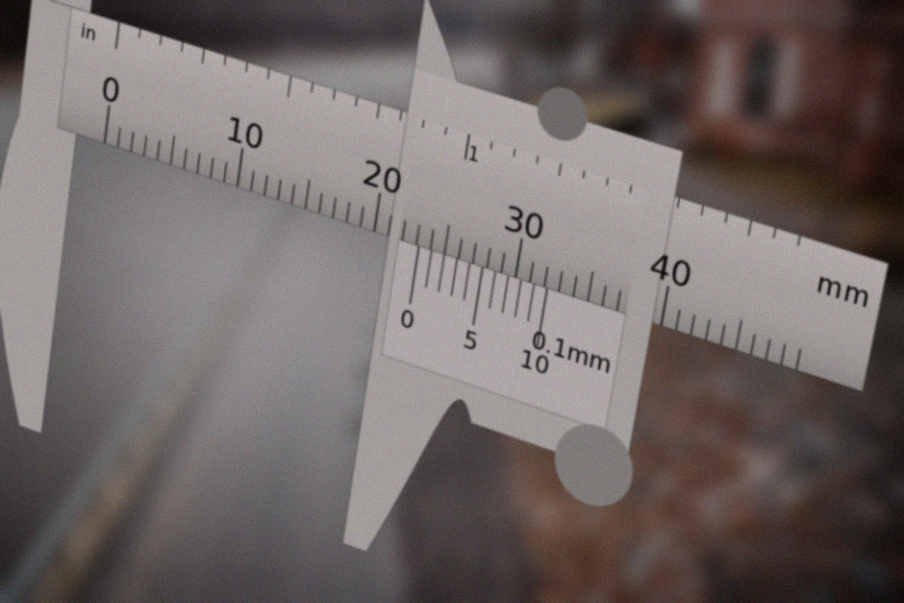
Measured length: 23.2 mm
